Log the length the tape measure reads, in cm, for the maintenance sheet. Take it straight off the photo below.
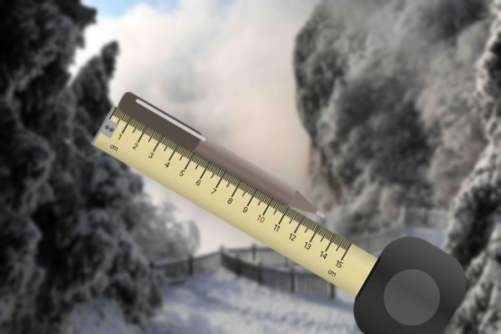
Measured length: 13 cm
